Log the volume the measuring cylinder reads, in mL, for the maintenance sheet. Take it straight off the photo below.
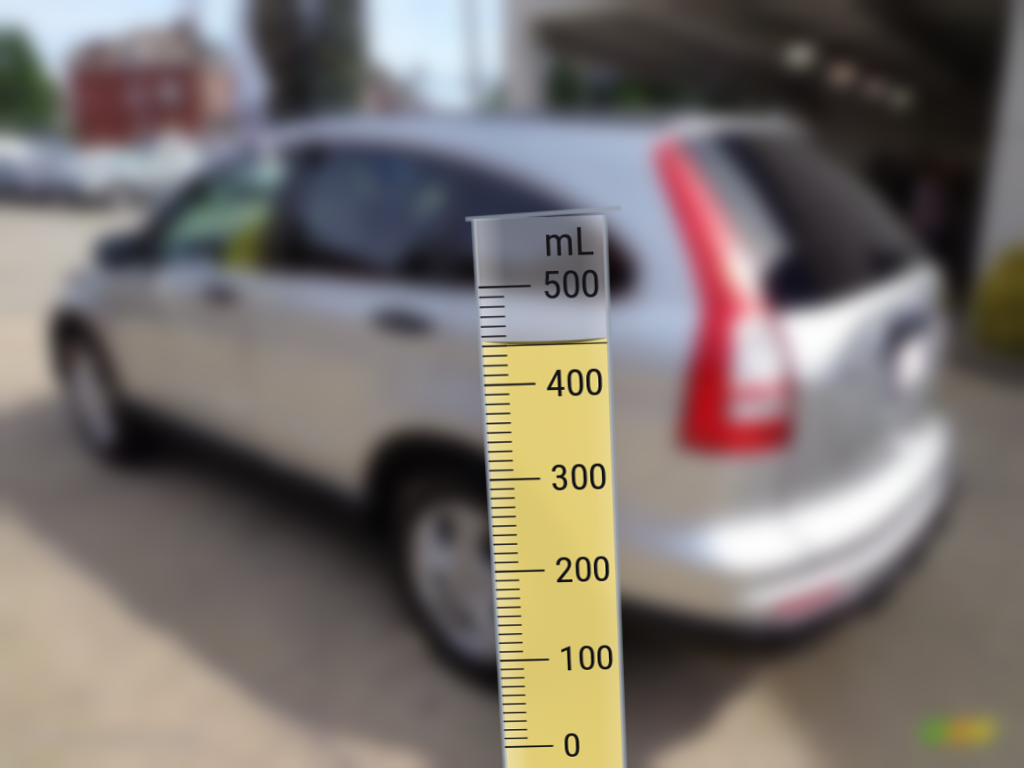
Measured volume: 440 mL
